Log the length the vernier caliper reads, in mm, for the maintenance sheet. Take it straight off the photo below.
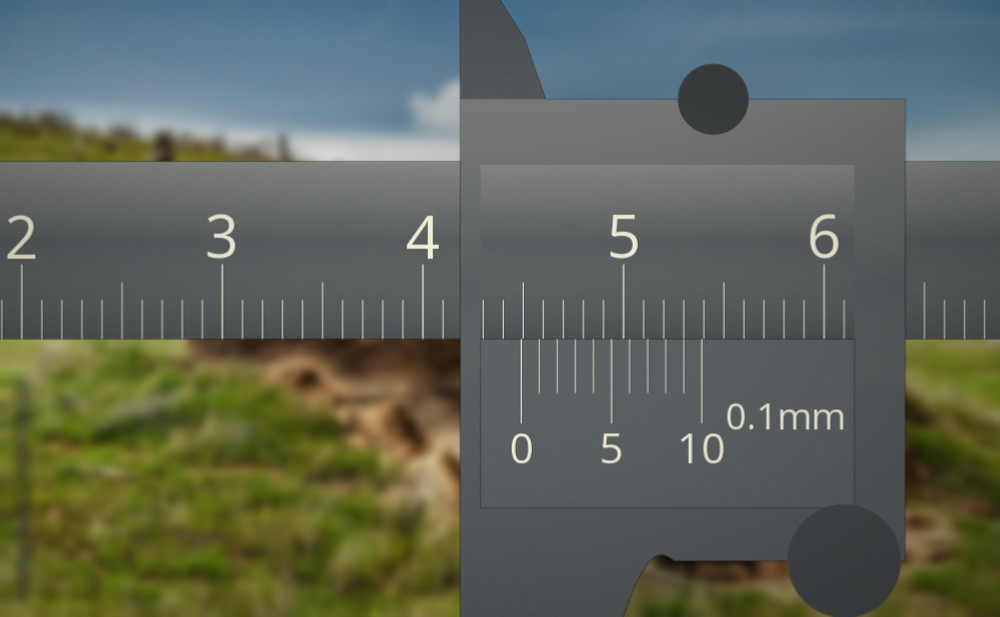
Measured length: 44.9 mm
